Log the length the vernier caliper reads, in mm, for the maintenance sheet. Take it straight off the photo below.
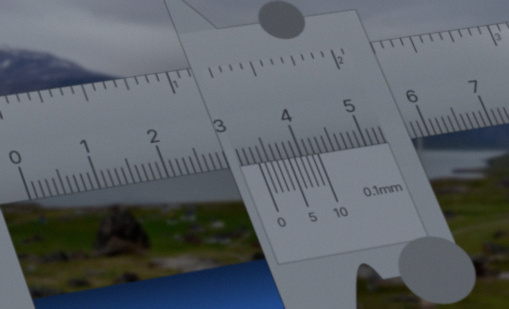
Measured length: 33.5 mm
